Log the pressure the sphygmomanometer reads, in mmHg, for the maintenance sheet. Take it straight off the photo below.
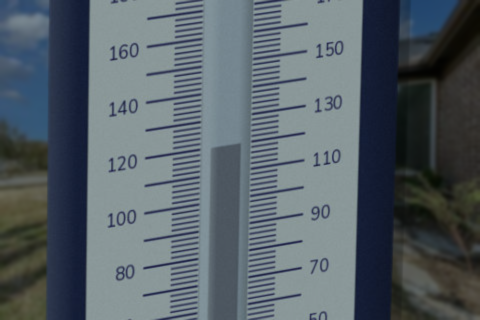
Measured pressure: 120 mmHg
